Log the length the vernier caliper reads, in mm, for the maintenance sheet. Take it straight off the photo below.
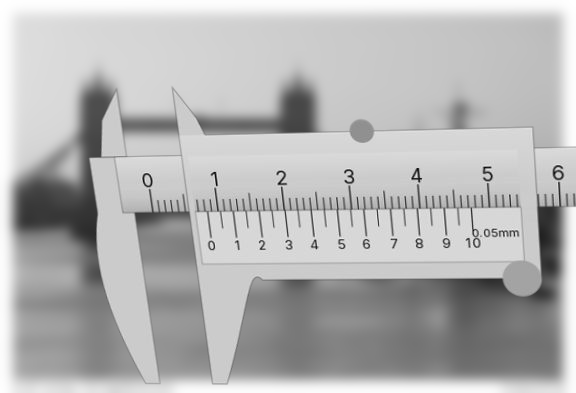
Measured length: 8.4 mm
